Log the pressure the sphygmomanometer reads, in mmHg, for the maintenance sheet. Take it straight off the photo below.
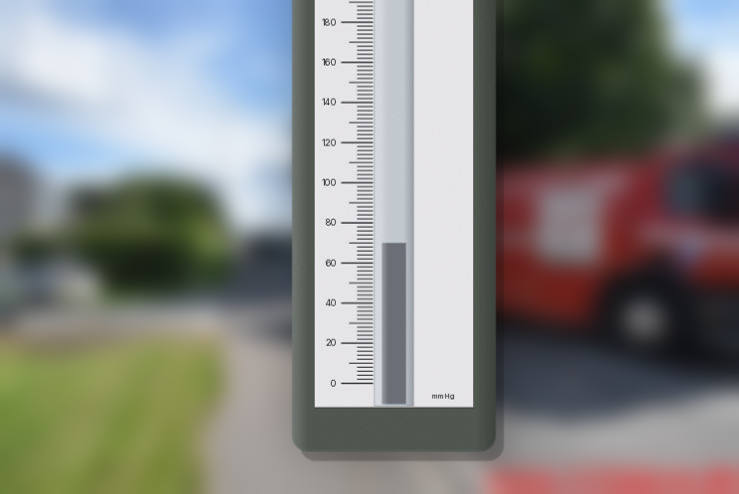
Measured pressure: 70 mmHg
